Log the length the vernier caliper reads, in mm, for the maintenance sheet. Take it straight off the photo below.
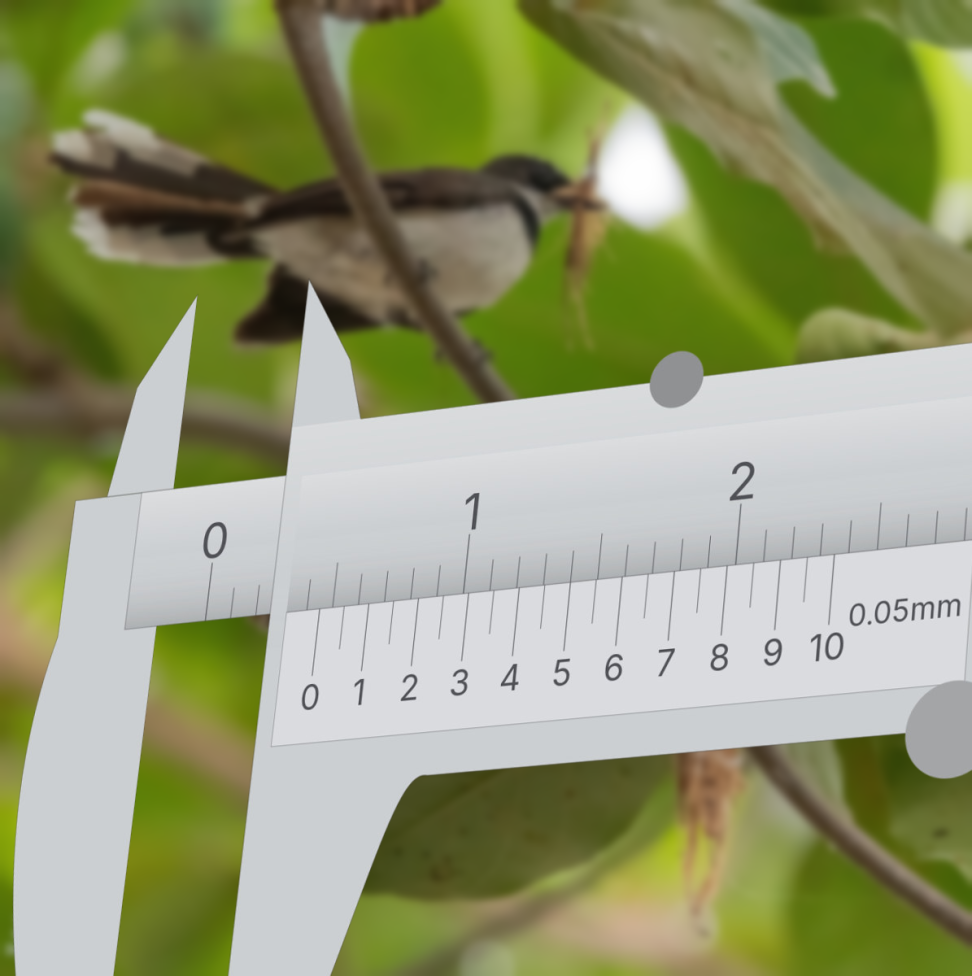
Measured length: 4.50 mm
